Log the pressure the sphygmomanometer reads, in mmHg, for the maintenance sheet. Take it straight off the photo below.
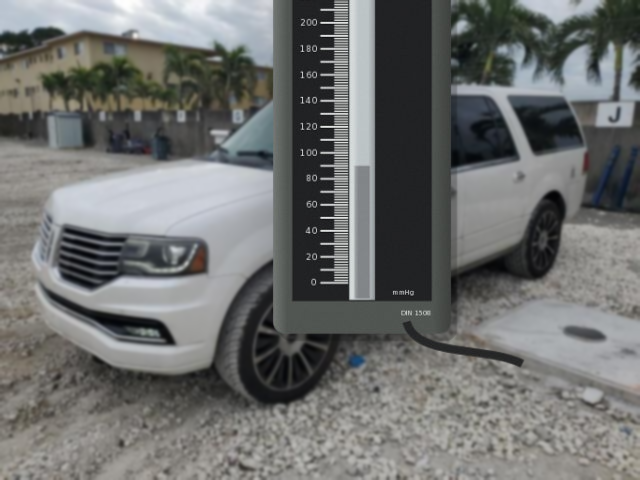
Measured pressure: 90 mmHg
